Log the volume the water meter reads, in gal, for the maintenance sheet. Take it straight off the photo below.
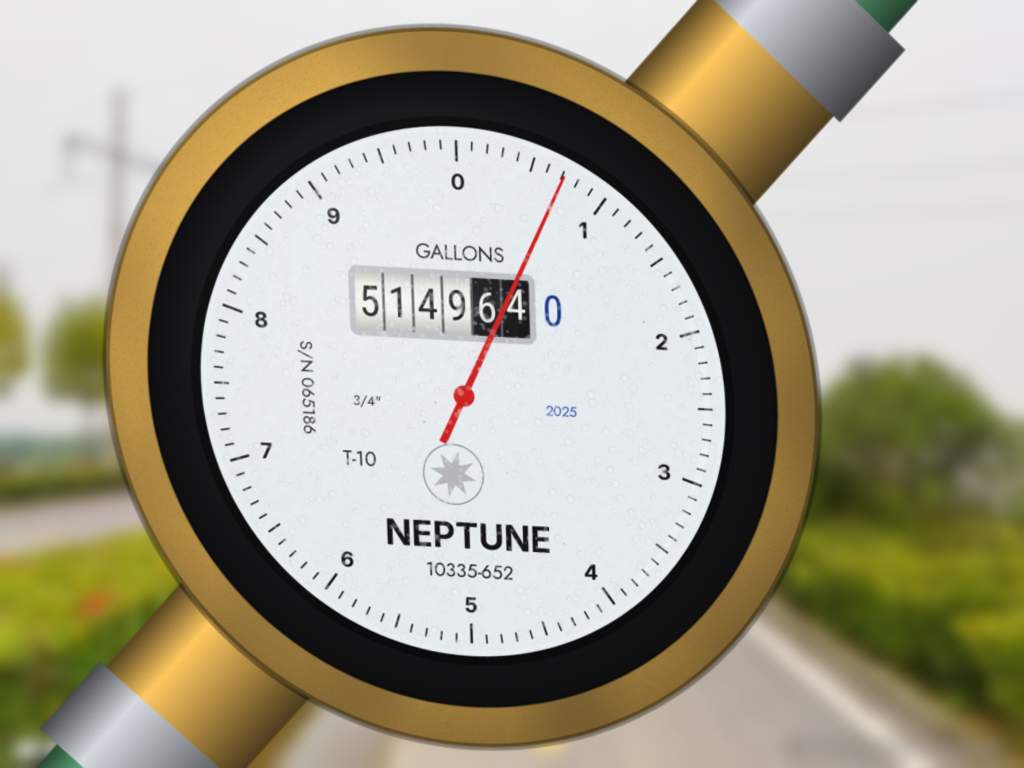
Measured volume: 5149640.7 gal
